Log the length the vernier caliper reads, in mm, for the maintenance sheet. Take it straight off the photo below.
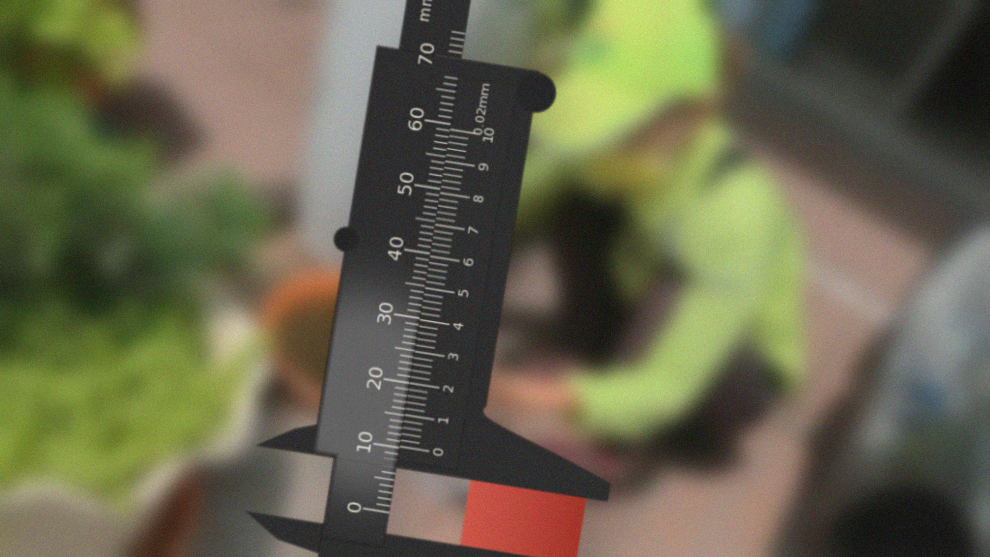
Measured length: 10.2 mm
